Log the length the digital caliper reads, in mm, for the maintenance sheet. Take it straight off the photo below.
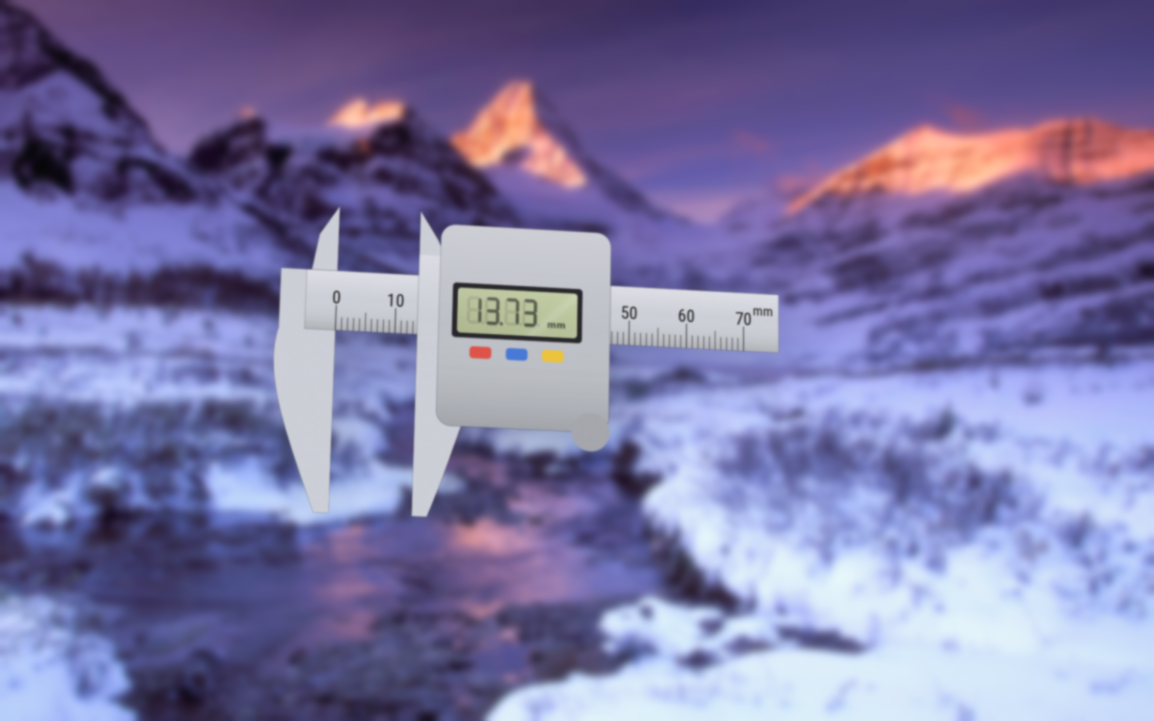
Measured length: 13.73 mm
